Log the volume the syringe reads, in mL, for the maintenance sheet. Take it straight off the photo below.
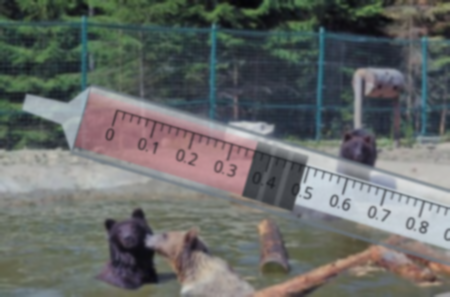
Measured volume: 0.36 mL
